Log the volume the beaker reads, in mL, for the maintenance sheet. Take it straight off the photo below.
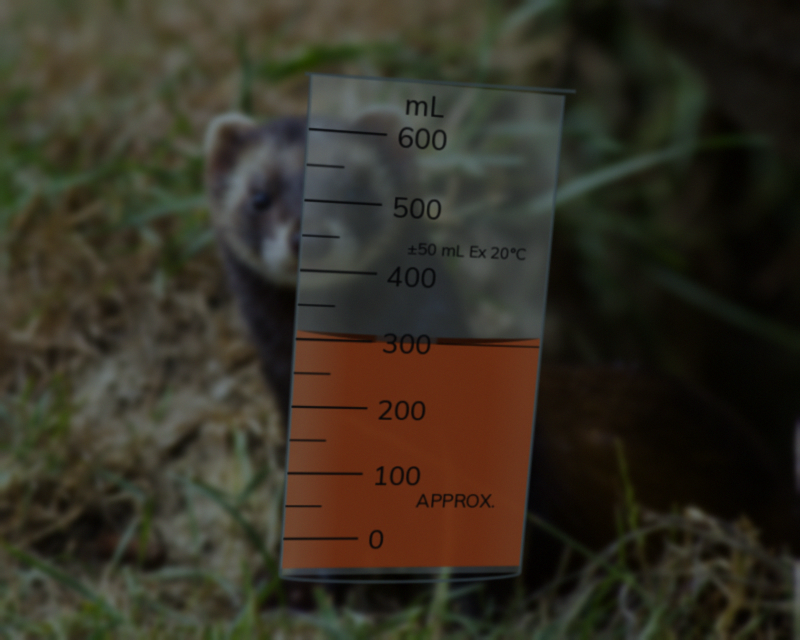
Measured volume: 300 mL
